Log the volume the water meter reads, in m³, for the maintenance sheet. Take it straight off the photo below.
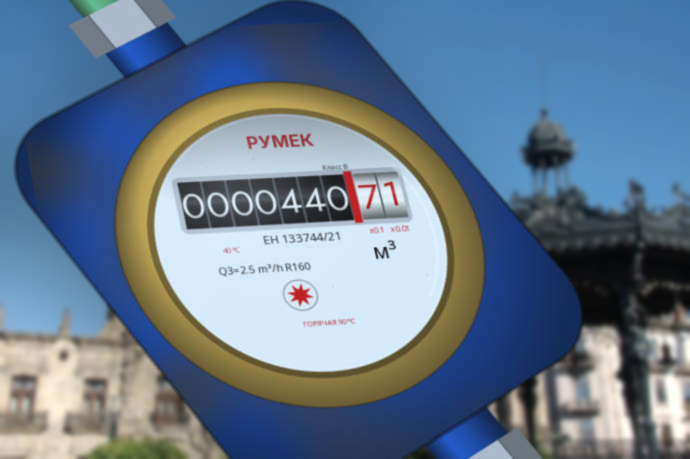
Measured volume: 440.71 m³
